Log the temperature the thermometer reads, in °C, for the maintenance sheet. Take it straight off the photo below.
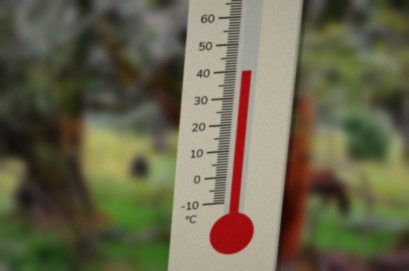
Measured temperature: 40 °C
